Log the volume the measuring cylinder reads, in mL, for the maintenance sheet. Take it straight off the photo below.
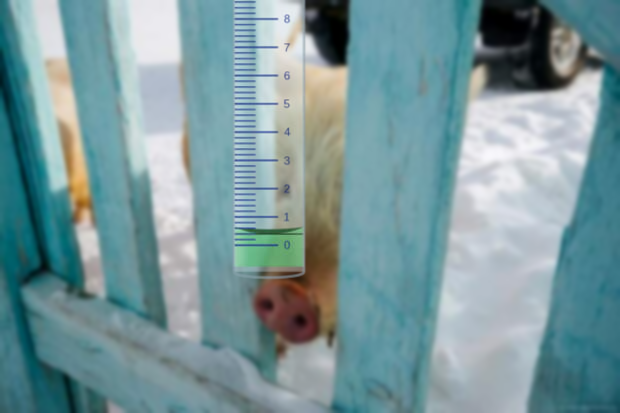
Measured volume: 0.4 mL
